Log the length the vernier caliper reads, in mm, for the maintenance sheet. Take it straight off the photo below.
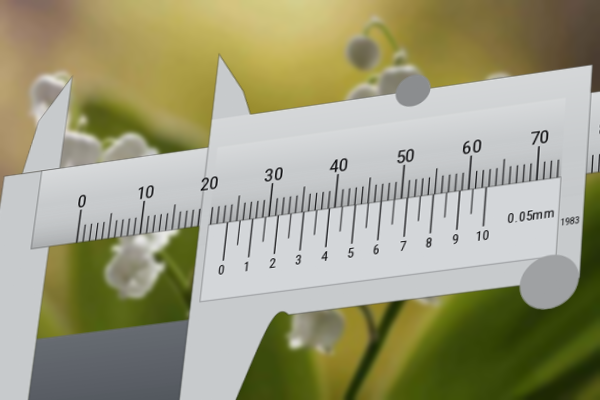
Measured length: 23.6 mm
